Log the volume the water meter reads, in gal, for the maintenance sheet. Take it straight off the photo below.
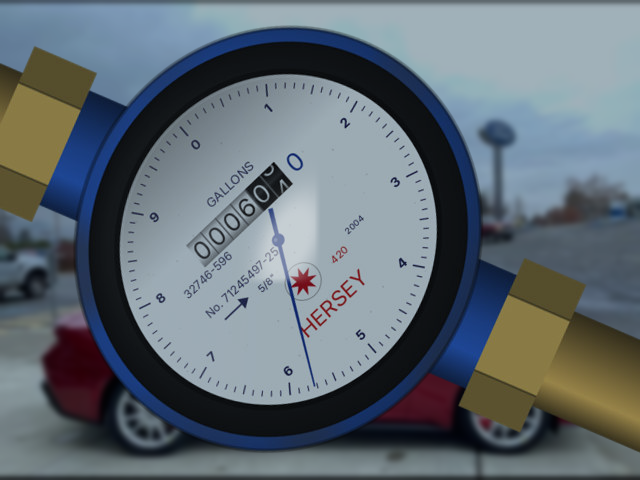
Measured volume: 6035.7 gal
